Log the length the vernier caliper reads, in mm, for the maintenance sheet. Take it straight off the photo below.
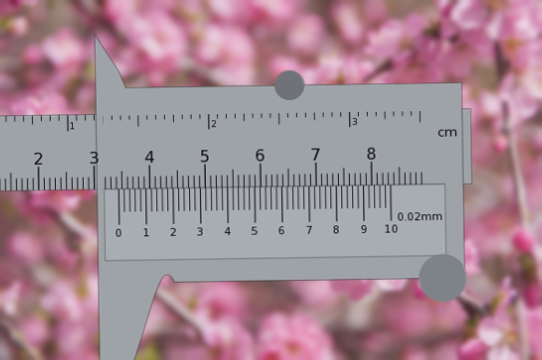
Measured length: 34.4 mm
